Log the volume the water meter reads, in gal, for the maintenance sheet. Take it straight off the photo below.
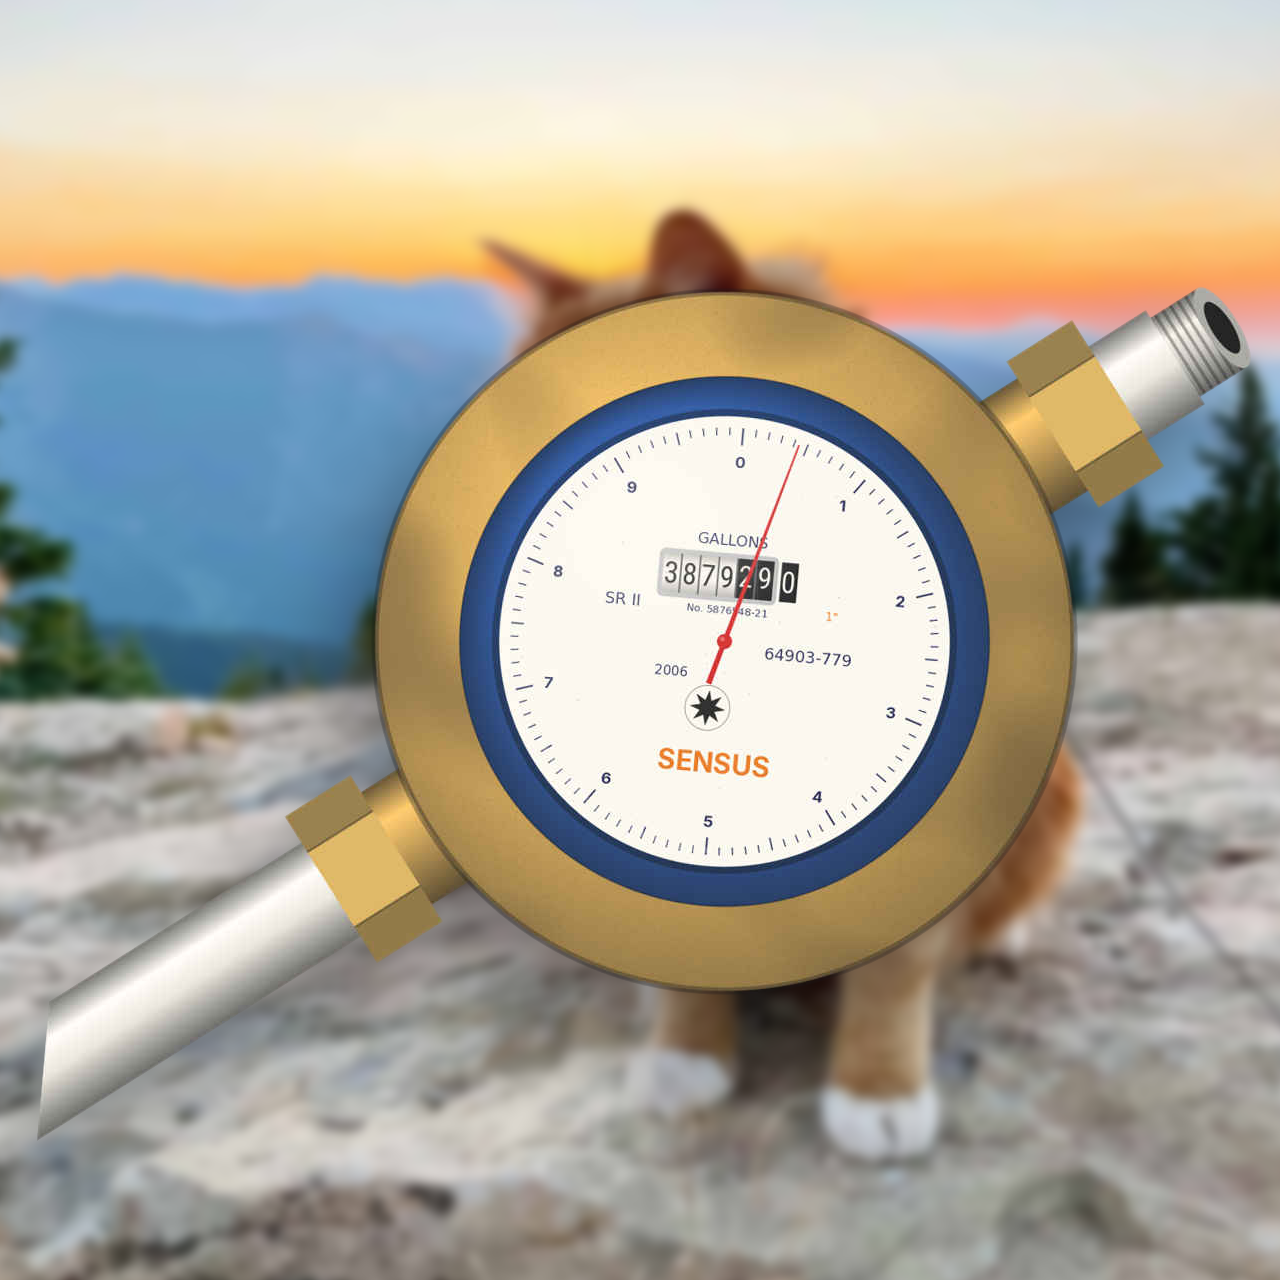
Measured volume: 3879290.4 gal
